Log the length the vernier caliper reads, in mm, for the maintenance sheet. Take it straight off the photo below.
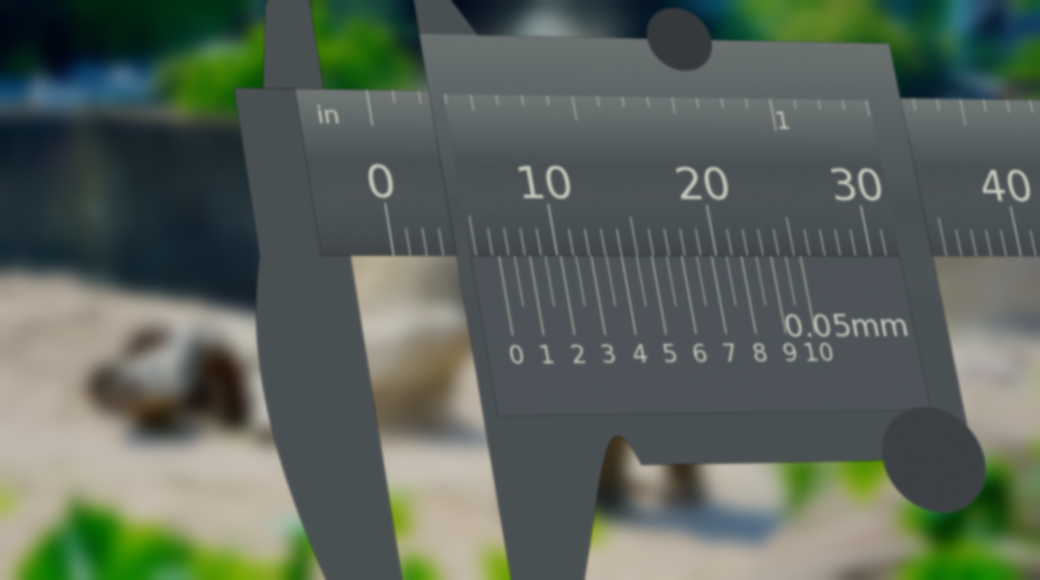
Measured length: 6.4 mm
